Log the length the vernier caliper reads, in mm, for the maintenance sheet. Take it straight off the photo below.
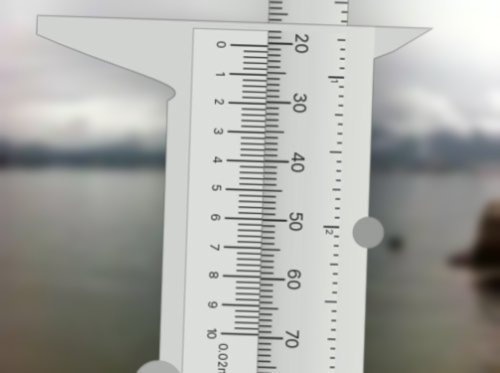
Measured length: 20.5 mm
